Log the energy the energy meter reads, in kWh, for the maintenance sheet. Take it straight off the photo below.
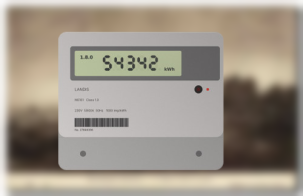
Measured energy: 54342 kWh
